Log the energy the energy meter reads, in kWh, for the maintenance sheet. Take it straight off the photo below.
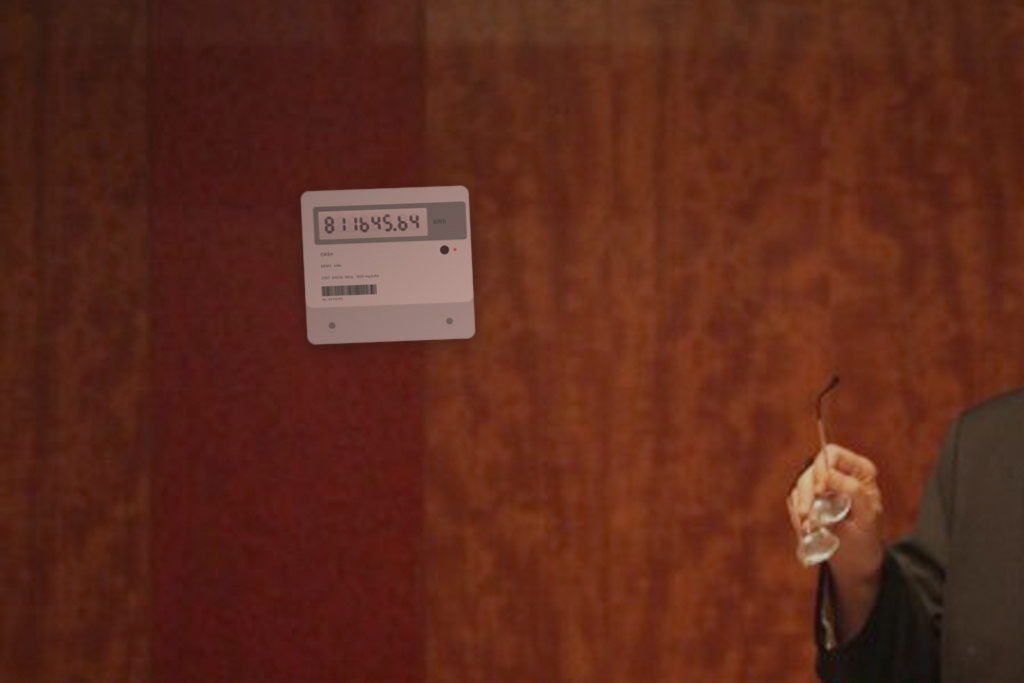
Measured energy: 811645.64 kWh
